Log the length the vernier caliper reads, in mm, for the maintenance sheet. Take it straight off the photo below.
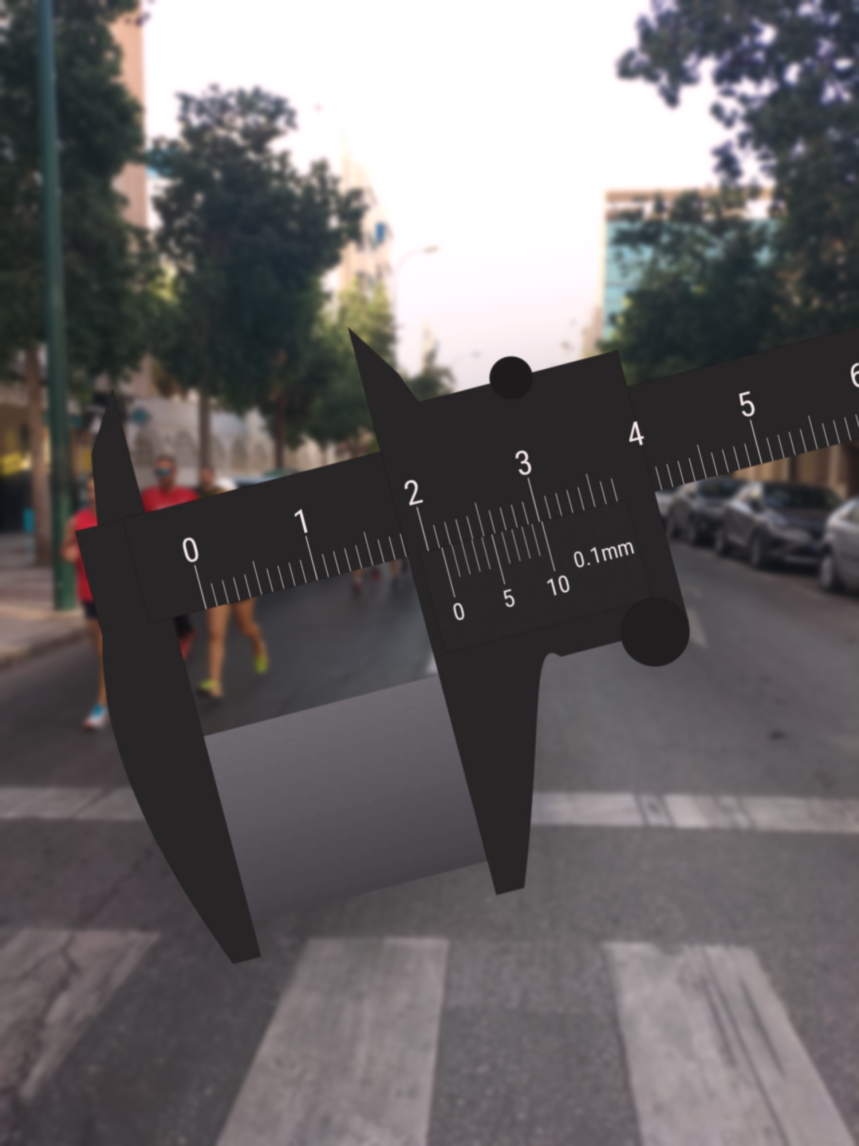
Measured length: 21.2 mm
